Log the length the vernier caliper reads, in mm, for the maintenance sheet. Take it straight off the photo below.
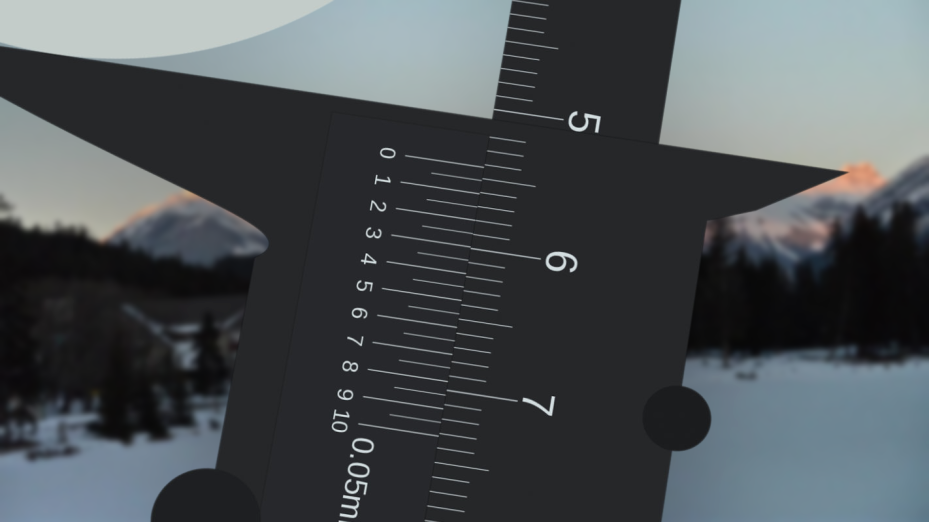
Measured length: 54.2 mm
